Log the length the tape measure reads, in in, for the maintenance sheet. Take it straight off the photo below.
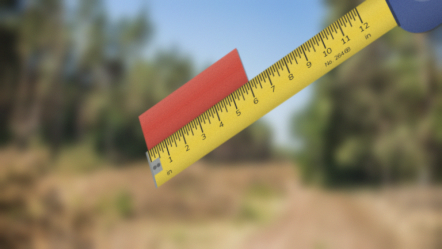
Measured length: 6 in
